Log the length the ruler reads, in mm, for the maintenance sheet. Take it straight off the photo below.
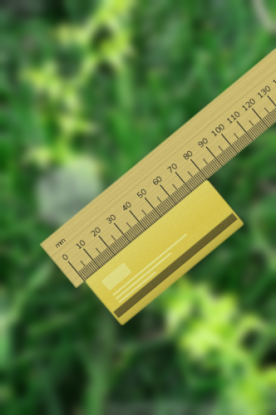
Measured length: 80 mm
